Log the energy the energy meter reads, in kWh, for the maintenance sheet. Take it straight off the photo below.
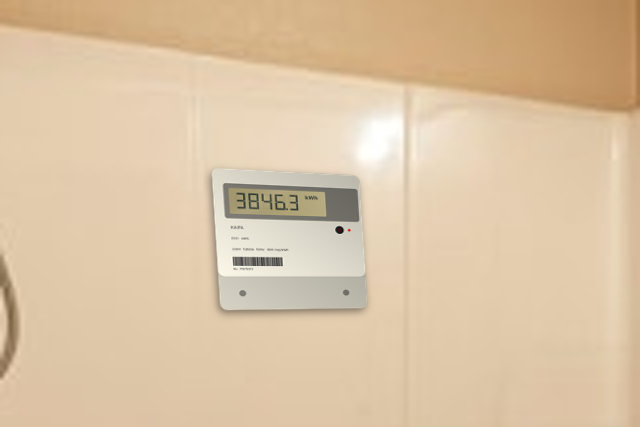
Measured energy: 3846.3 kWh
